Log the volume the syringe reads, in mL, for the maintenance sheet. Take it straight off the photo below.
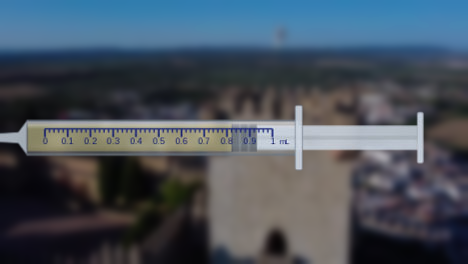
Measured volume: 0.82 mL
